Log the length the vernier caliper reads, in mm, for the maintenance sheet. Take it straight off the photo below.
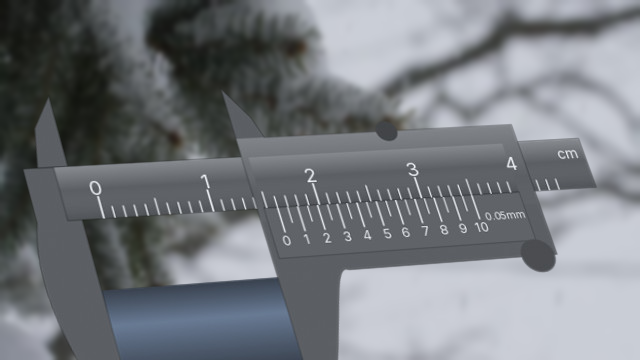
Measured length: 16.0 mm
